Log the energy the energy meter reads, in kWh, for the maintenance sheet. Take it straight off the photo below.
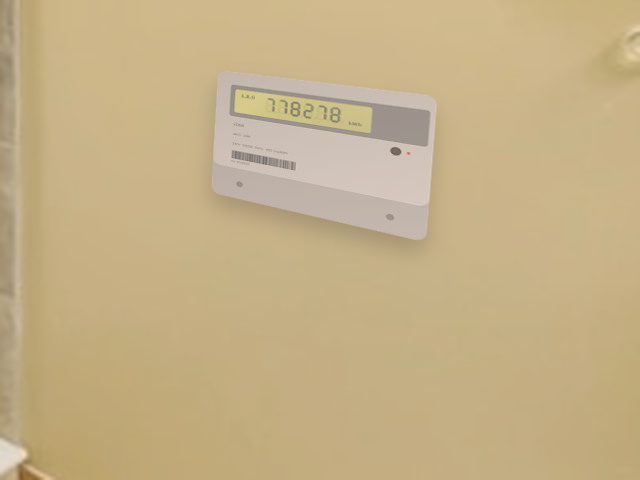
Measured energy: 778278 kWh
